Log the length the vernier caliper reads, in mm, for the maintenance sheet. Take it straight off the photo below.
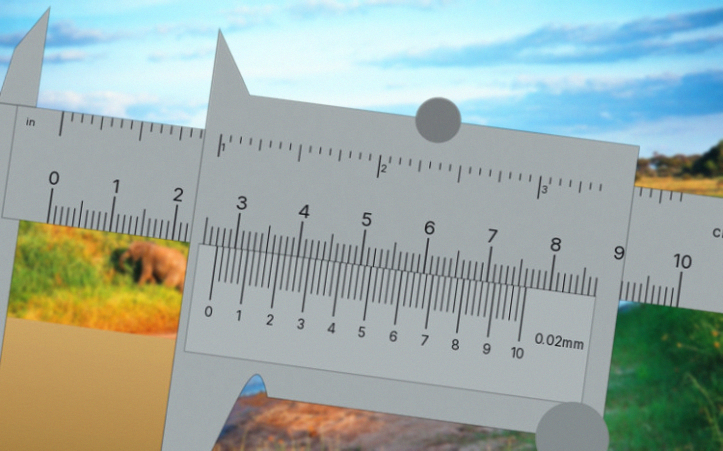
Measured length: 27.2 mm
